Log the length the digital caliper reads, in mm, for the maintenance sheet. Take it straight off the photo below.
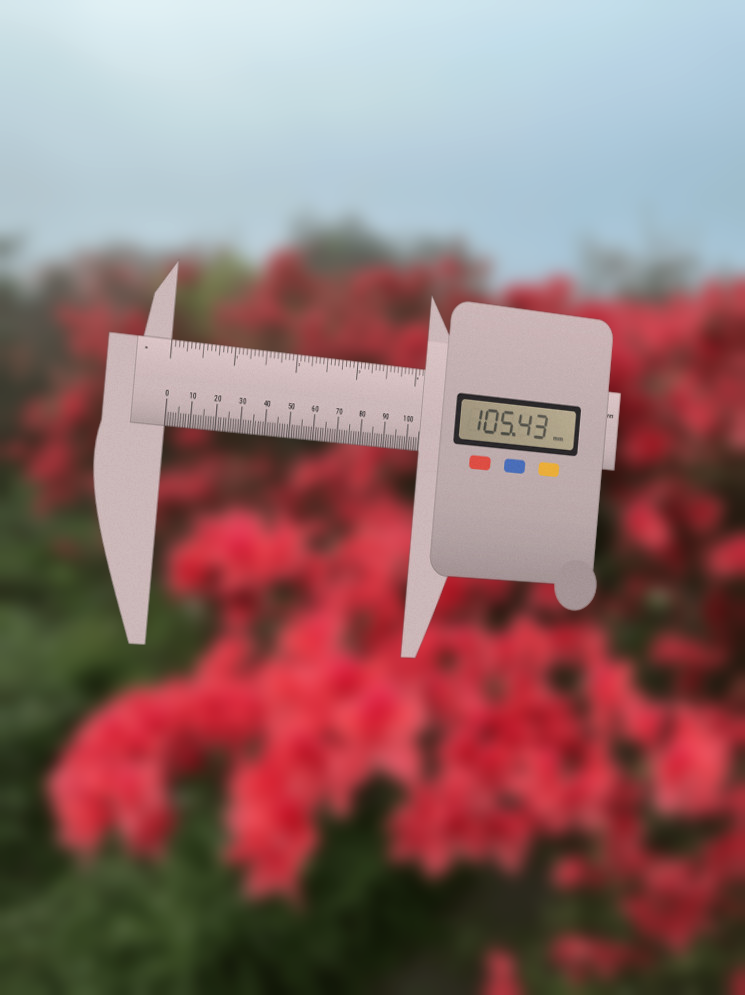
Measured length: 105.43 mm
